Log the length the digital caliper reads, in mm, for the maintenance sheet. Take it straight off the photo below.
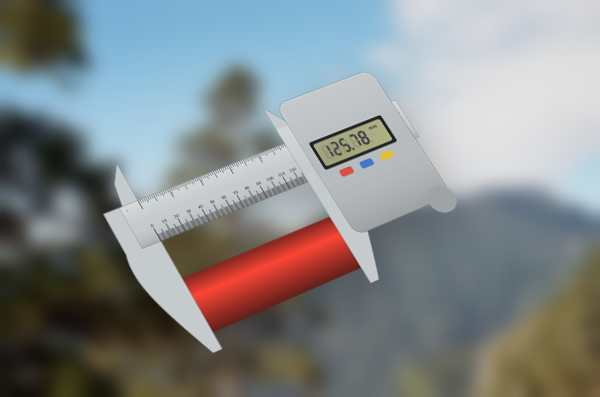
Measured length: 125.78 mm
